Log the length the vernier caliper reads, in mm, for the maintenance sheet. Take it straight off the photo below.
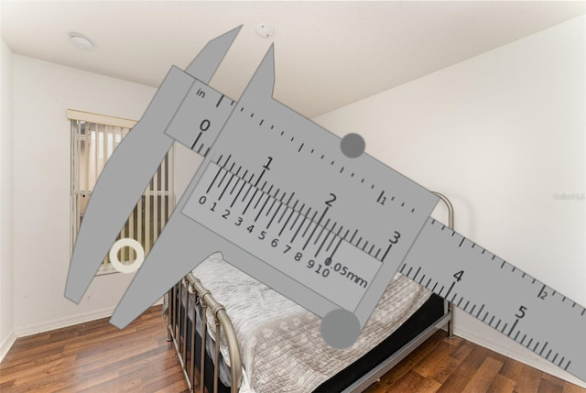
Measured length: 4.8 mm
